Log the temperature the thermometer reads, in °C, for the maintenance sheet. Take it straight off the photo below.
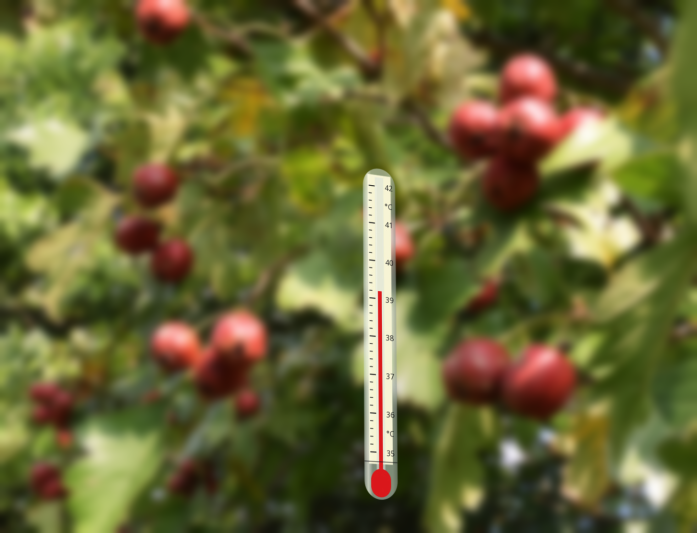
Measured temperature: 39.2 °C
